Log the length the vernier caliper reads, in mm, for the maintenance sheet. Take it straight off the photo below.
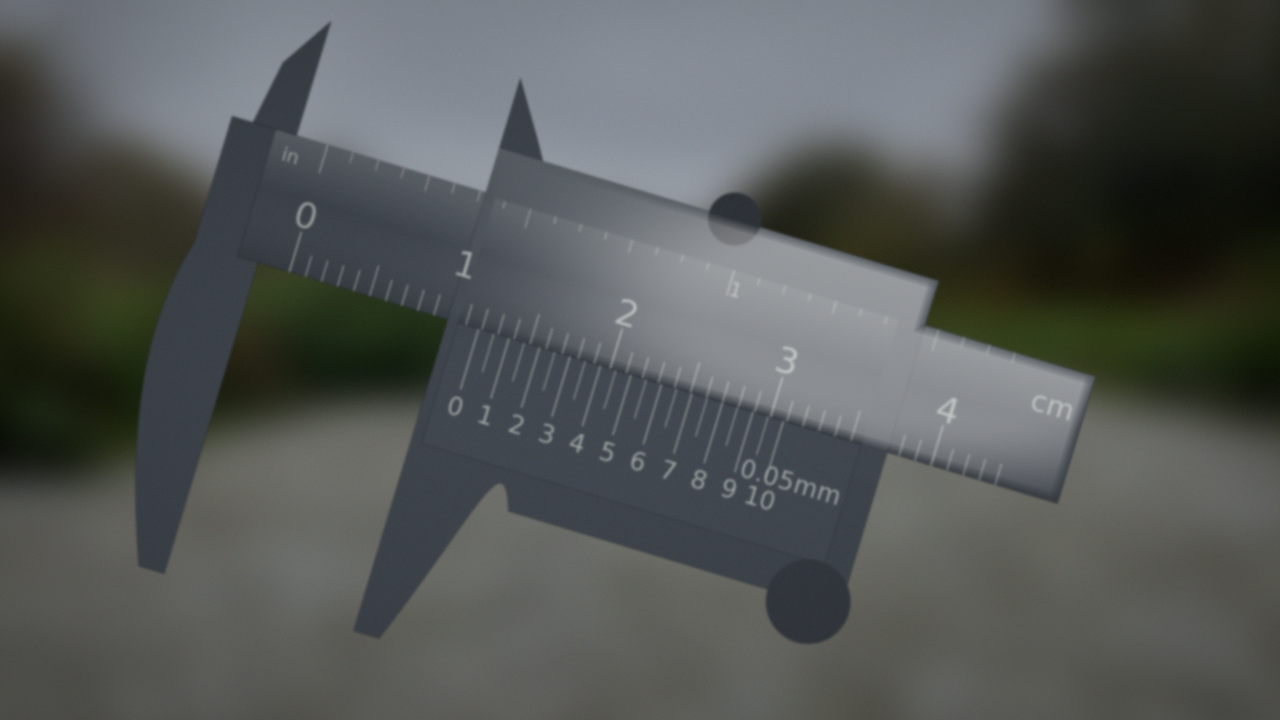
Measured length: 11.8 mm
